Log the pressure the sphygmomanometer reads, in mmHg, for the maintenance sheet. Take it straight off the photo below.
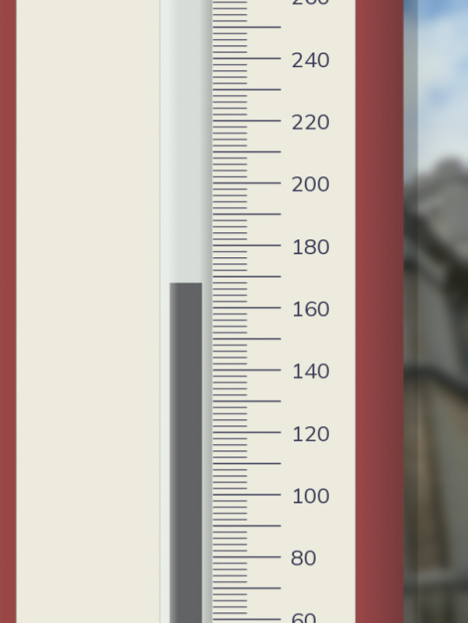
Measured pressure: 168 mmHg
